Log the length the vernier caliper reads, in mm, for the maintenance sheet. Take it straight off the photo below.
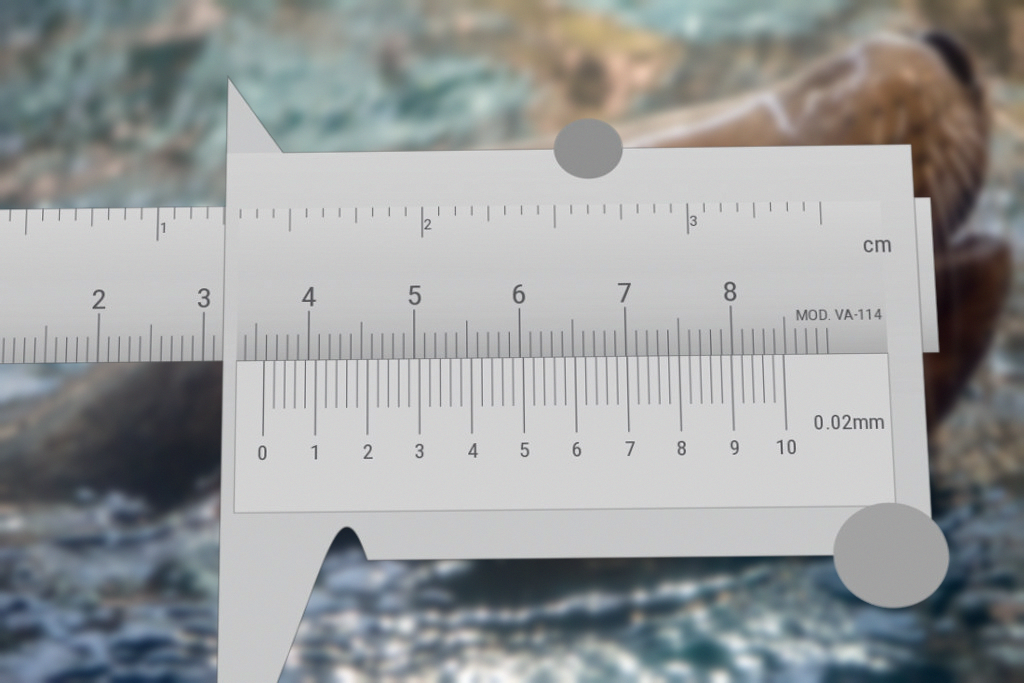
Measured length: 35.8 mm
